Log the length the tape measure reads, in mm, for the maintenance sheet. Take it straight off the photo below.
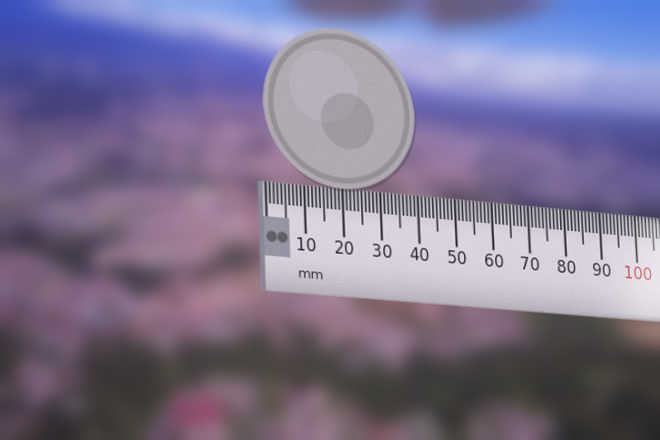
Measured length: 40 mm
